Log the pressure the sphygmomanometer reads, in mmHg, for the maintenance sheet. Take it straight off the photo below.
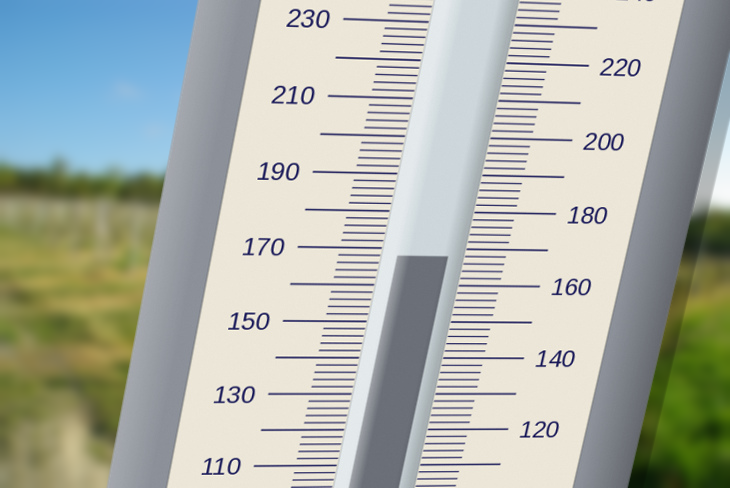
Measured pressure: 168 mmHg
